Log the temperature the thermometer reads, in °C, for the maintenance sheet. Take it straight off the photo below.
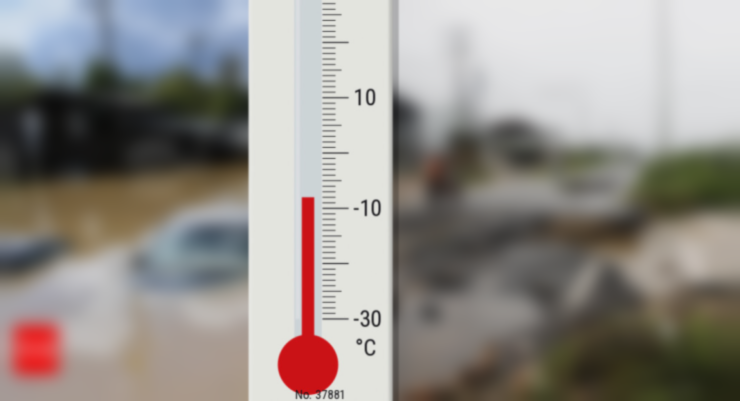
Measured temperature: -8 °C
